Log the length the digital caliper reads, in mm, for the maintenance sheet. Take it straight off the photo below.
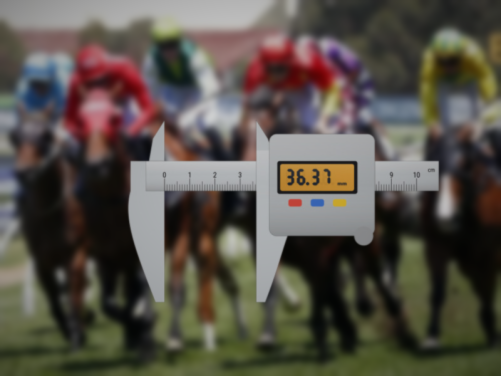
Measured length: 36.37 mm
